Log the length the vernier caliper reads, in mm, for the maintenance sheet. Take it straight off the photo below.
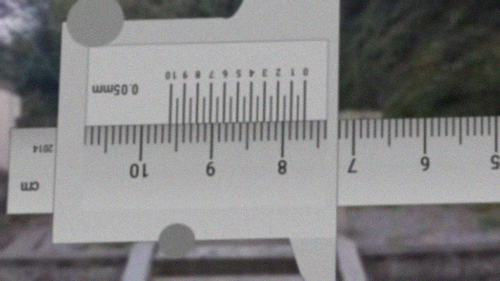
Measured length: 77.0 mm
